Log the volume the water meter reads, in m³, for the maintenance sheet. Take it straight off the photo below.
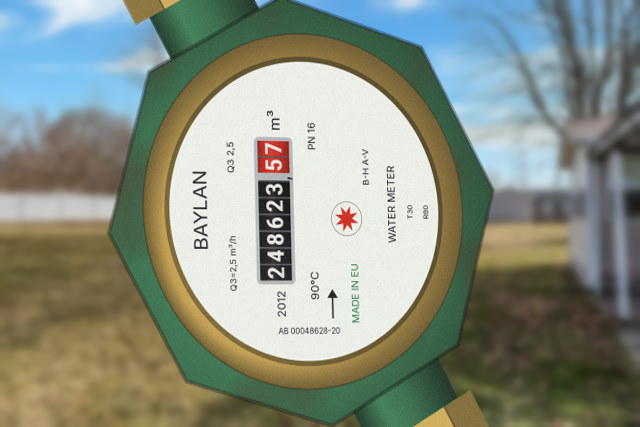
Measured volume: 248623.57 m³
